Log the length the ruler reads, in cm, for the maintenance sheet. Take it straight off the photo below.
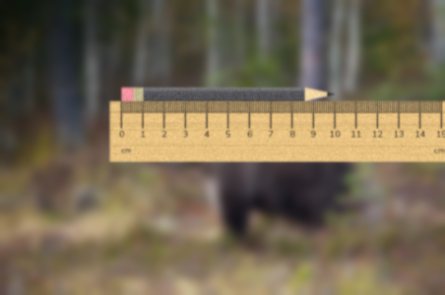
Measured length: 10 cm
